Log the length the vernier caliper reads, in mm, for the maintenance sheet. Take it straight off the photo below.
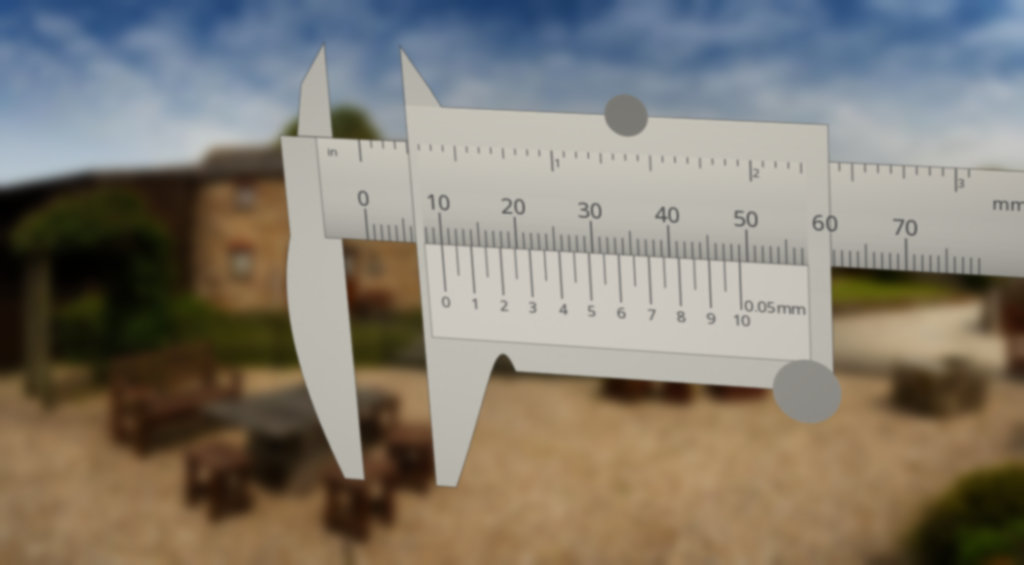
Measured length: 10.0 mm
